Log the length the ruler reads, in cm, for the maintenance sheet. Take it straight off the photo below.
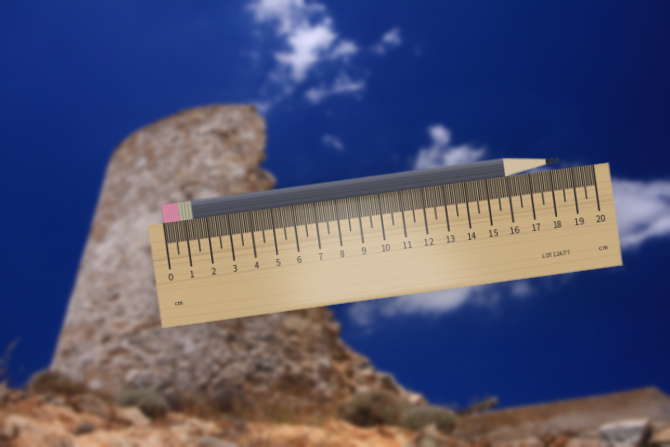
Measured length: 18.5 cm
